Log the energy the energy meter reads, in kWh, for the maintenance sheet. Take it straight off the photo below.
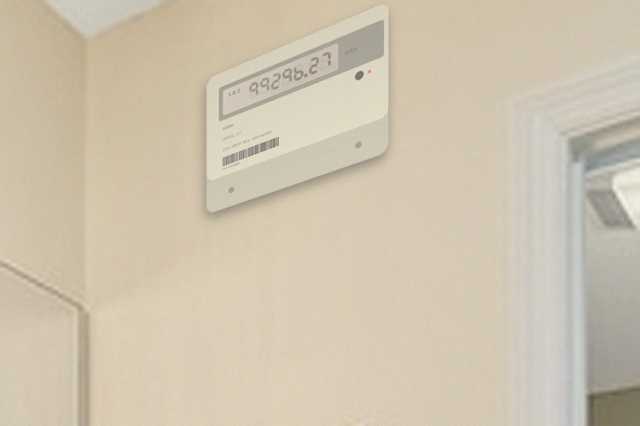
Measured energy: 99296.27 kWh
